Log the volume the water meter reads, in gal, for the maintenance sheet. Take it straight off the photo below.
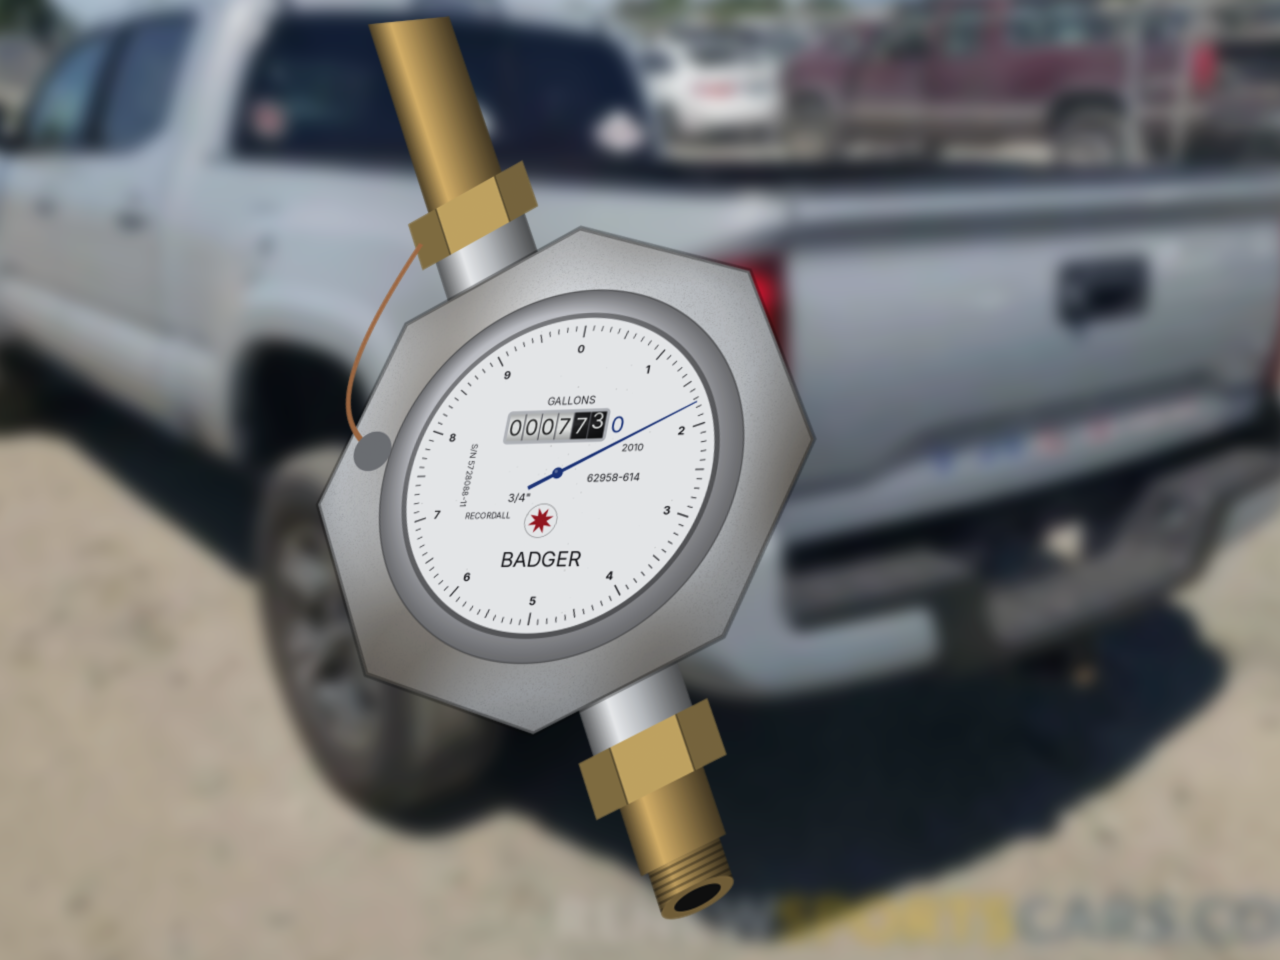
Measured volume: 7731.7 gal
